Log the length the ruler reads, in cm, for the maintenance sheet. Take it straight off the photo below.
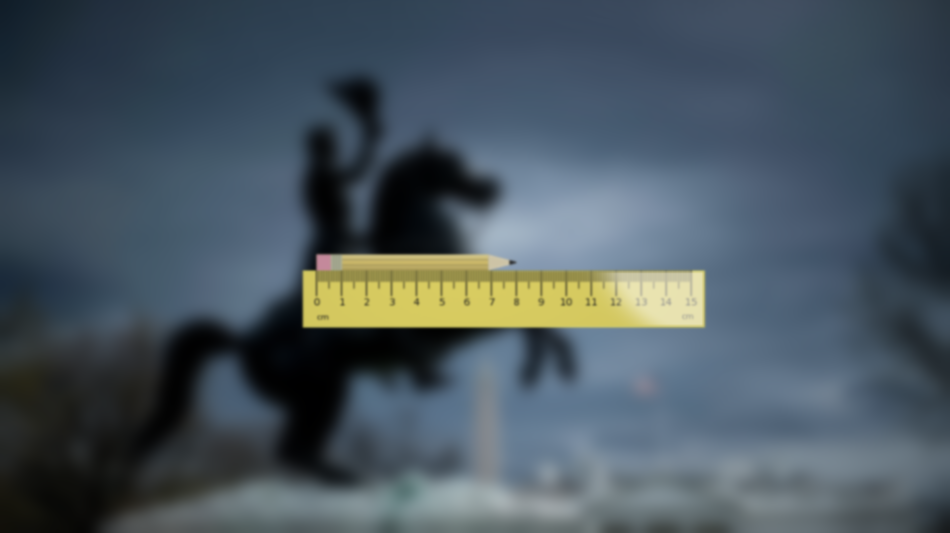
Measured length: 8 cm
